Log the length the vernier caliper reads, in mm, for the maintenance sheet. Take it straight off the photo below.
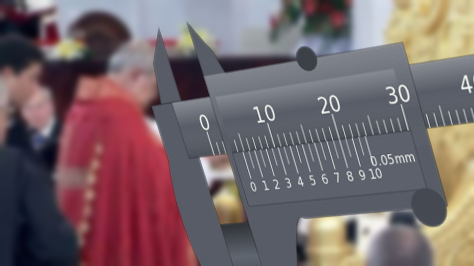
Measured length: 4.8 mm
